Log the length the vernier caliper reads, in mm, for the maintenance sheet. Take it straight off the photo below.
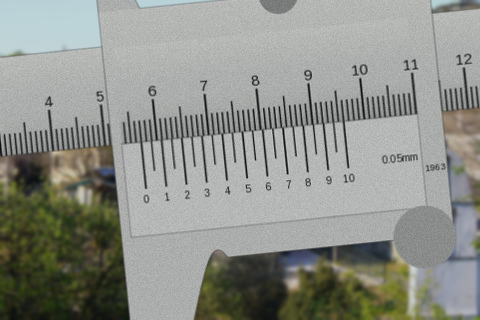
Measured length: 57.0 mm
